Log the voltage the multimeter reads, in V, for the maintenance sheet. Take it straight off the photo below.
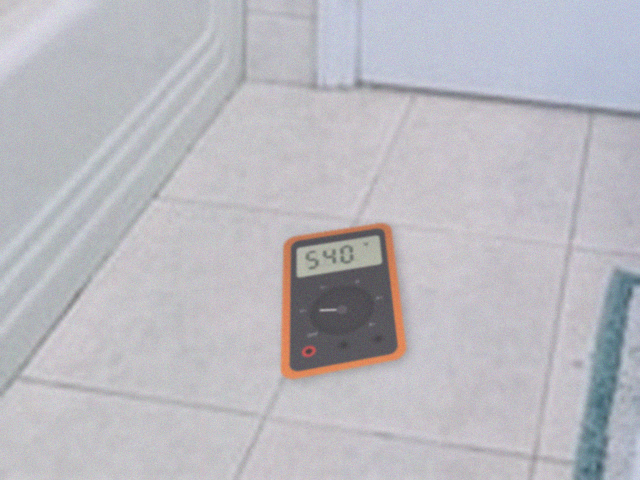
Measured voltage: 540 V
